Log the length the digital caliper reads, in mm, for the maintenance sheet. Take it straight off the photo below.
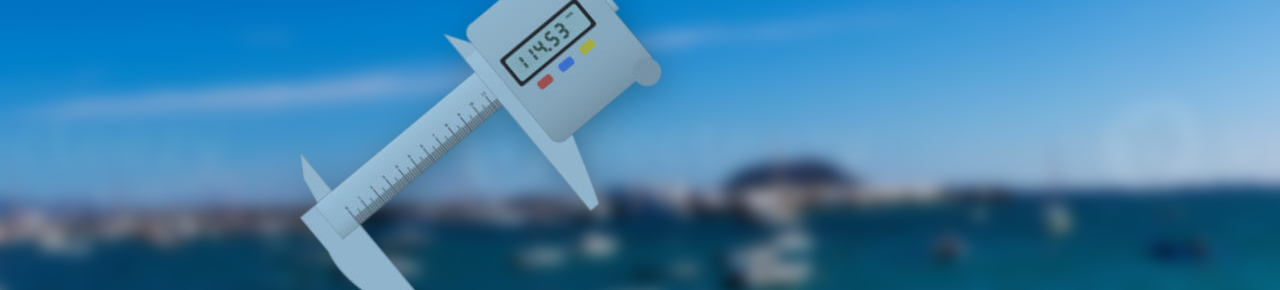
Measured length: 114.53 mm
